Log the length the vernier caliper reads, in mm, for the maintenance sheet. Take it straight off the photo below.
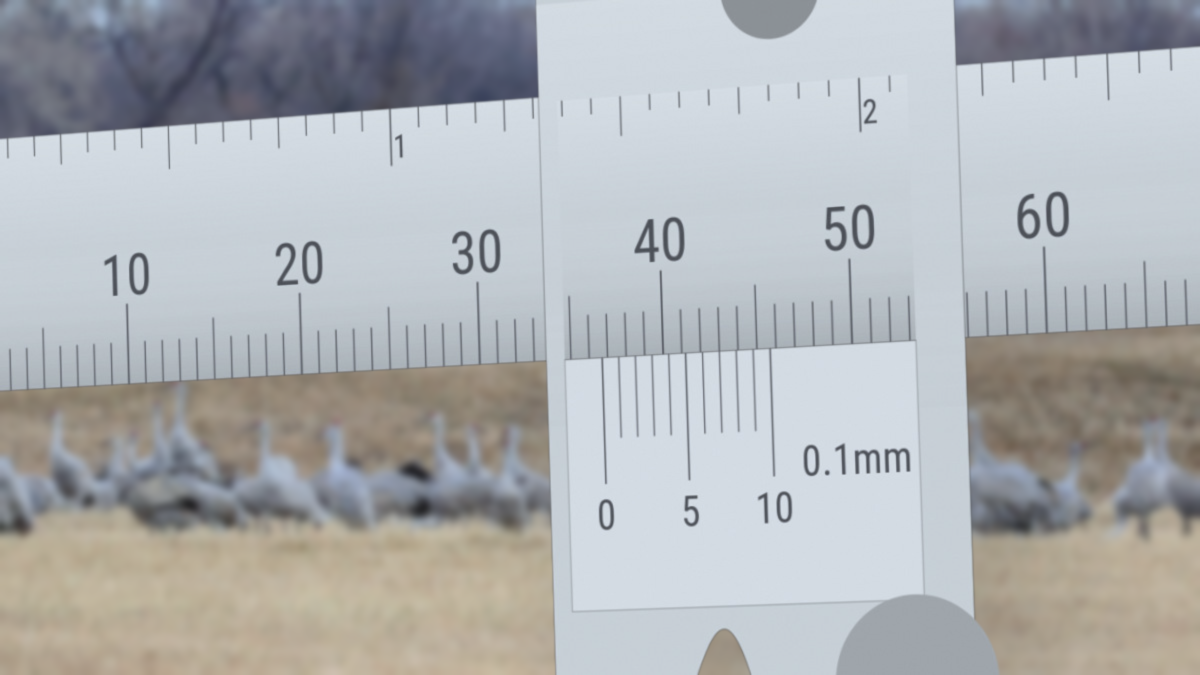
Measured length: 36.7 mm
